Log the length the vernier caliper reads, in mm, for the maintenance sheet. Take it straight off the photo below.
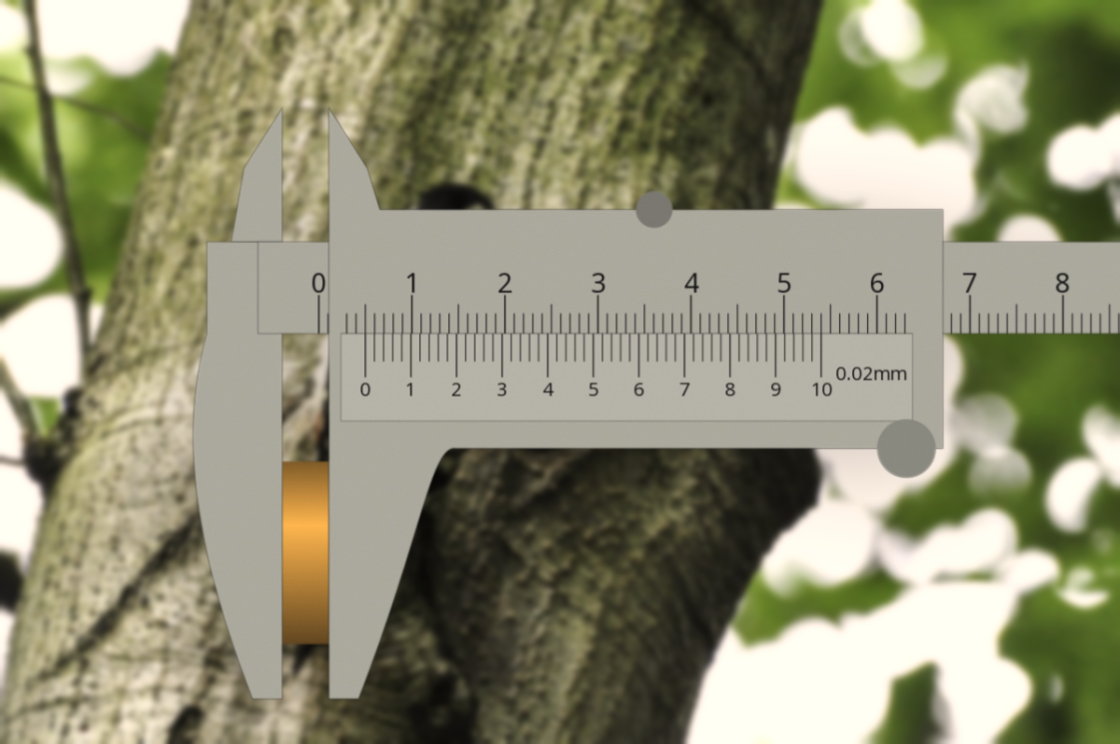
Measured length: 5.0 mm
